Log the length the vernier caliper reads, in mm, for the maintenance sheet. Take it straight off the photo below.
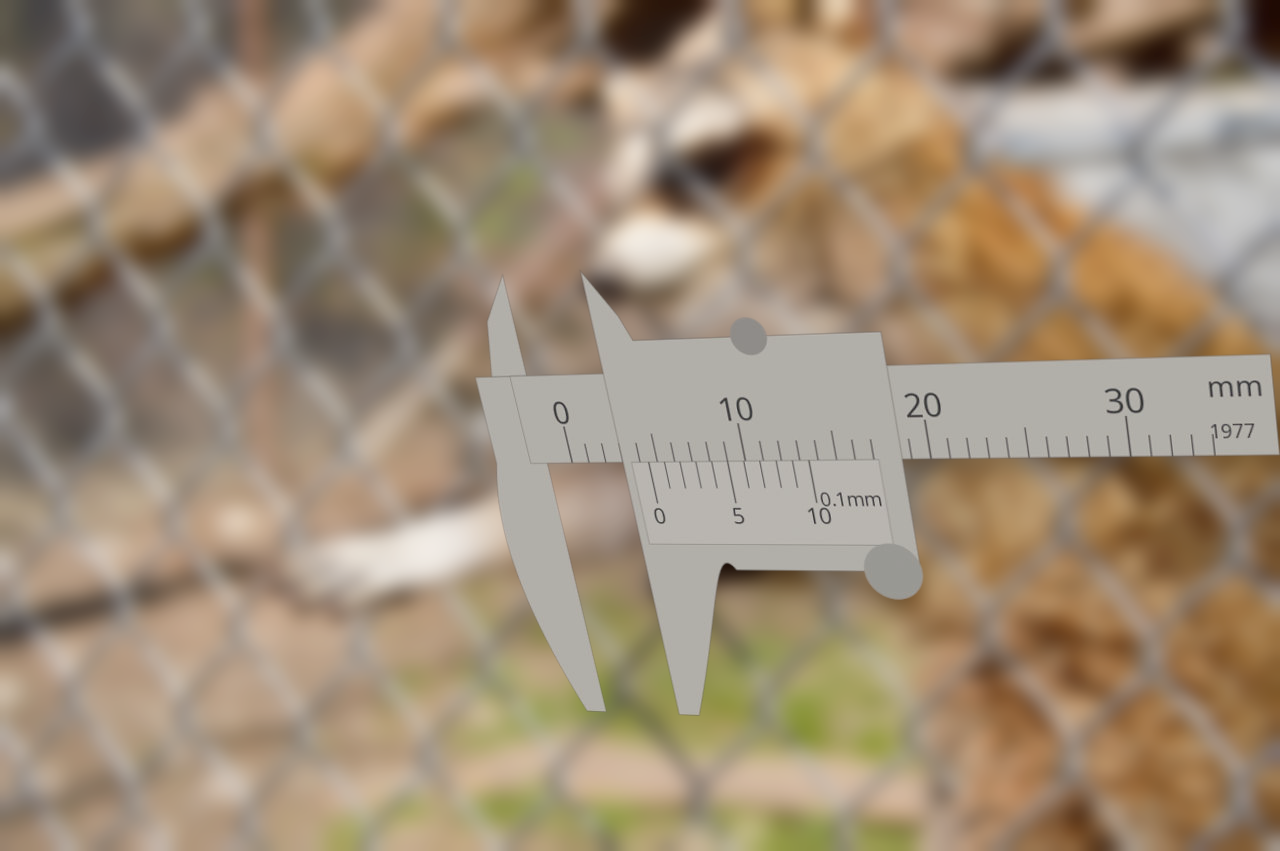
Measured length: 4.5 mm
